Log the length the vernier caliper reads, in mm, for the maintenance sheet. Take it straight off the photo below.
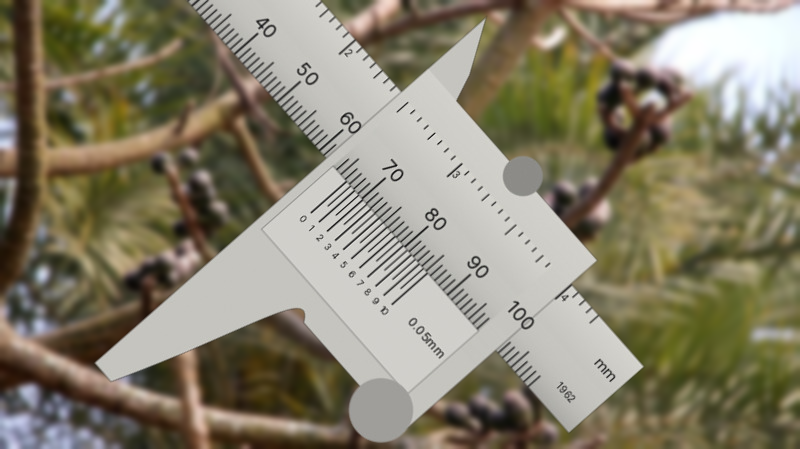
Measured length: 66.4 mm
